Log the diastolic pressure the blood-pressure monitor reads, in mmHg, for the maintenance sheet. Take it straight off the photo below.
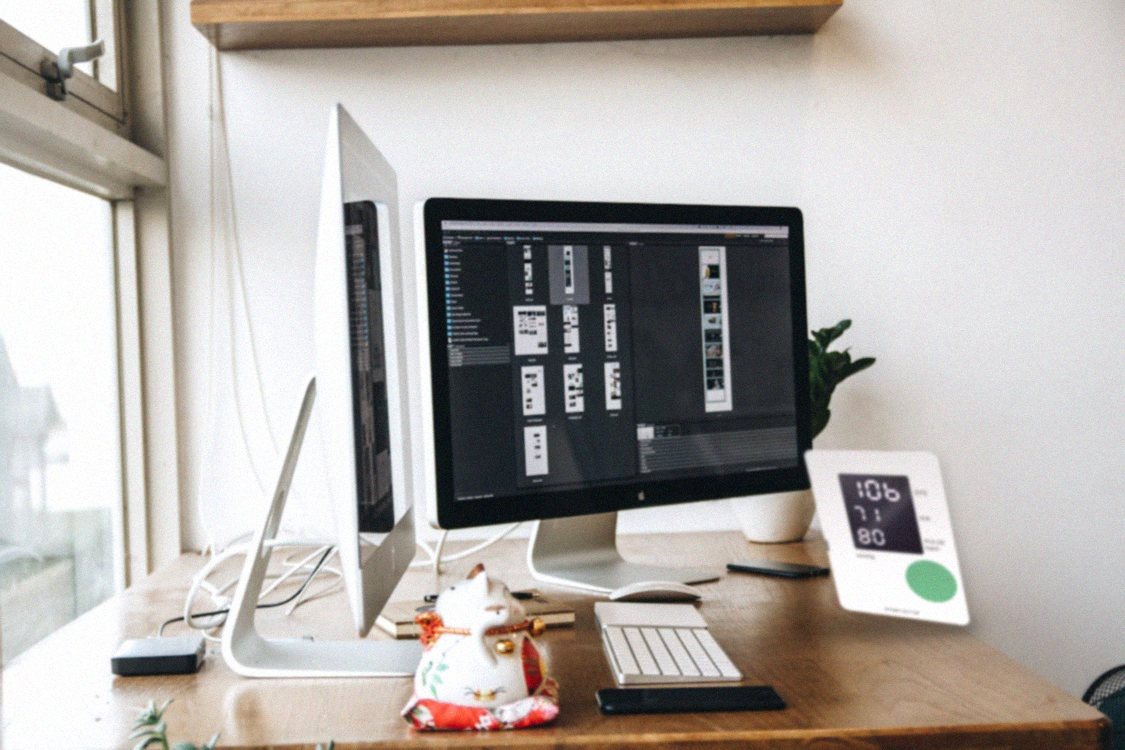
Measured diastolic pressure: 71 mmHg
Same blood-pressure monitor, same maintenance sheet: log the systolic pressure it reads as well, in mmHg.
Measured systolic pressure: 106 mmHg
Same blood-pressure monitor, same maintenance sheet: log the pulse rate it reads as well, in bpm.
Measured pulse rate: 80 bpm
